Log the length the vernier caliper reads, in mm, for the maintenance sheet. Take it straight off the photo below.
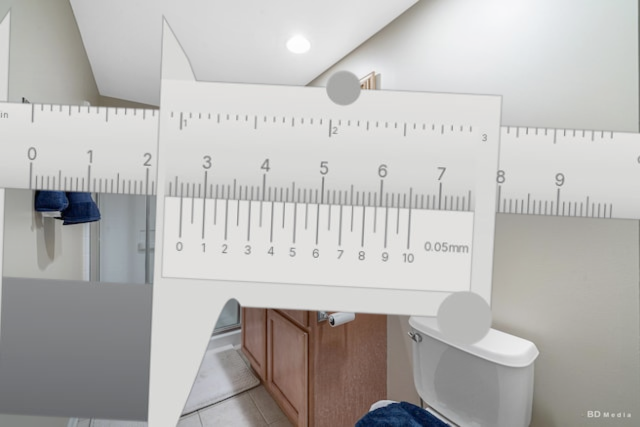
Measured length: 26.0 mm
